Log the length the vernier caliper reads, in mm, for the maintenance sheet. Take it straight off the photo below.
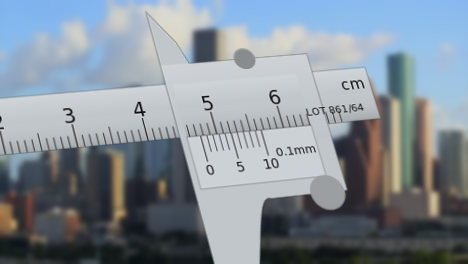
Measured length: 47.6 mm
